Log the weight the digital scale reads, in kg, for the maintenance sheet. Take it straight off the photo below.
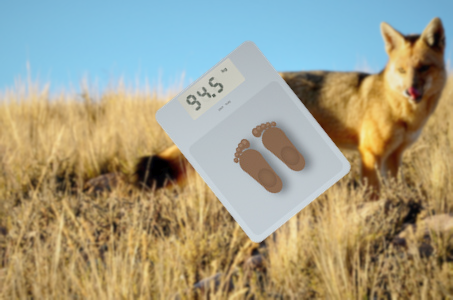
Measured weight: 94.5 kg
